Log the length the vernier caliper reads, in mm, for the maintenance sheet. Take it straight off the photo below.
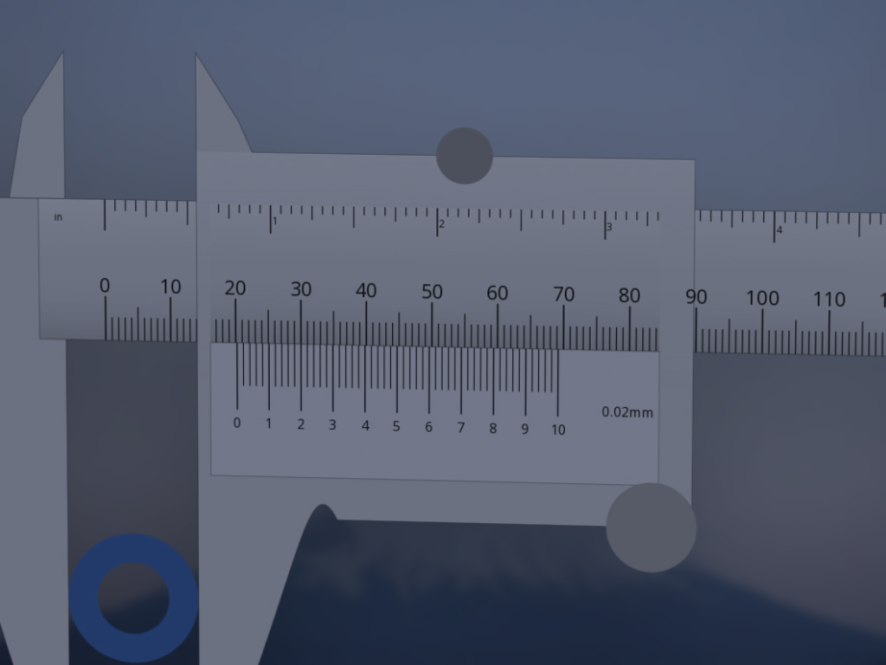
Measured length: 20.2 mm
